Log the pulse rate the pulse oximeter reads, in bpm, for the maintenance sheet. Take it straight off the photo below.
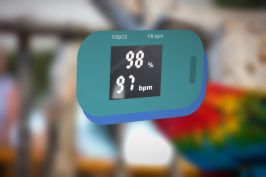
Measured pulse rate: 97 bpm
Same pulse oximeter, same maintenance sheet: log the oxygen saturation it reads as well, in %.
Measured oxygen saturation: 98 %
